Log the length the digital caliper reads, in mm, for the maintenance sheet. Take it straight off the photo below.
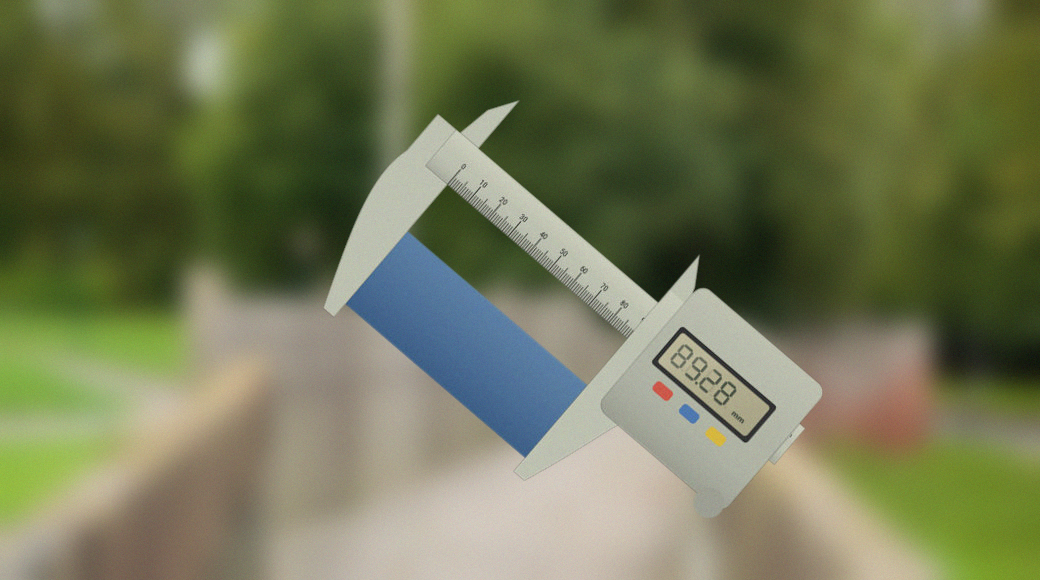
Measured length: 89.28 mm
